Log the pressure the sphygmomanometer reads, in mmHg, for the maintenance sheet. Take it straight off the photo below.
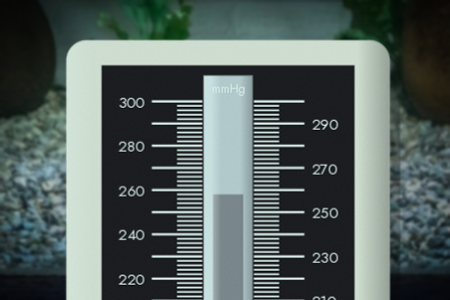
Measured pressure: 258 mmHg
